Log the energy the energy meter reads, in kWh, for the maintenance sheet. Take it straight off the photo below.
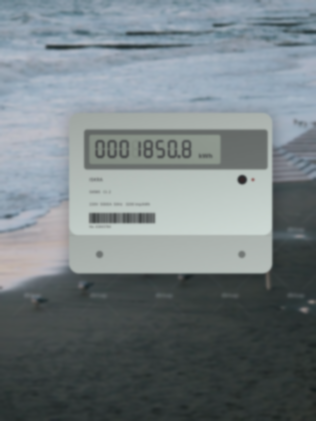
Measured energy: 1850.8 kWh
